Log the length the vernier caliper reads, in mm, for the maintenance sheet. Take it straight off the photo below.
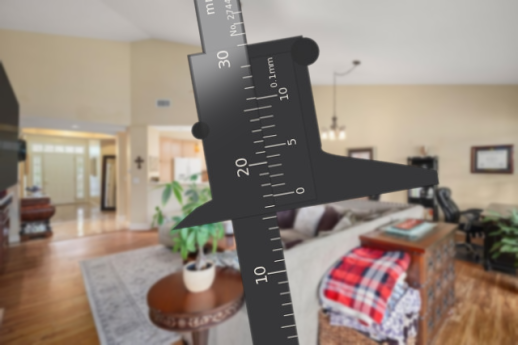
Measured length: 16.9 mm
